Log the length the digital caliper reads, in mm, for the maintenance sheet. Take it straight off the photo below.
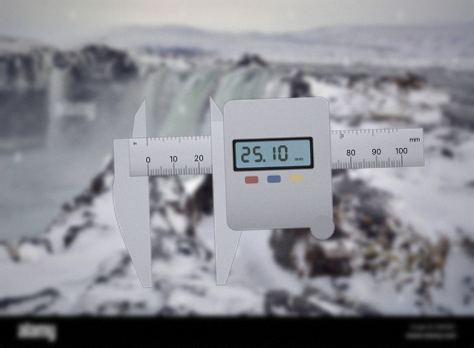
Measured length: 25.10 mm
